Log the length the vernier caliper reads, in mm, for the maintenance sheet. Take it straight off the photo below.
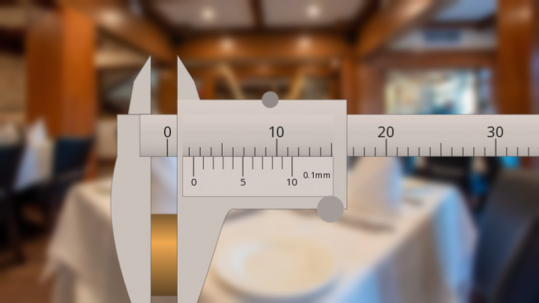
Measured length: 2.4 mm
